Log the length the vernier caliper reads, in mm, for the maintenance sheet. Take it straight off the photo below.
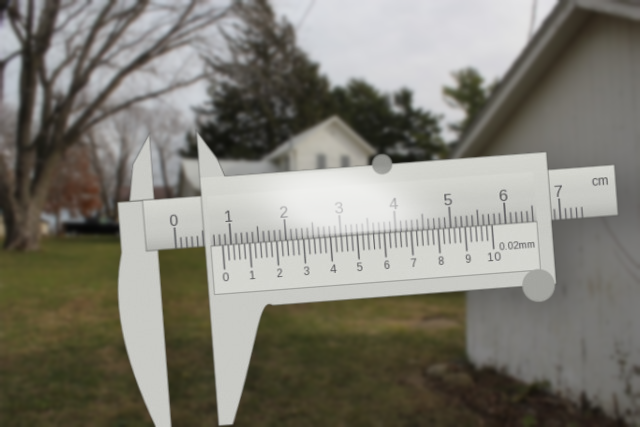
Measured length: 8.5 mm
